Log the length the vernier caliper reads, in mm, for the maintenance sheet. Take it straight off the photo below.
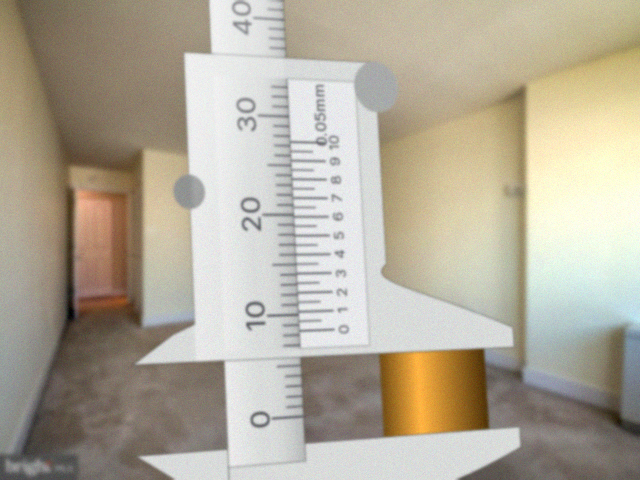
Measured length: 8.4 mm
